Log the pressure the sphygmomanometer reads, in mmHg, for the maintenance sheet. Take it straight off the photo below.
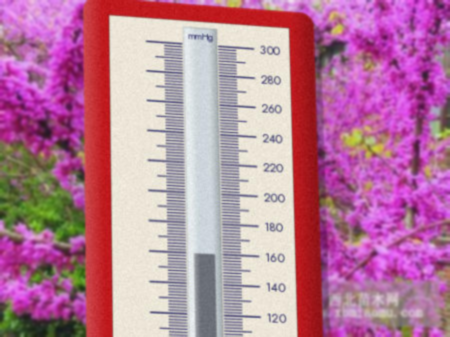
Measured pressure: 160 mmHg
